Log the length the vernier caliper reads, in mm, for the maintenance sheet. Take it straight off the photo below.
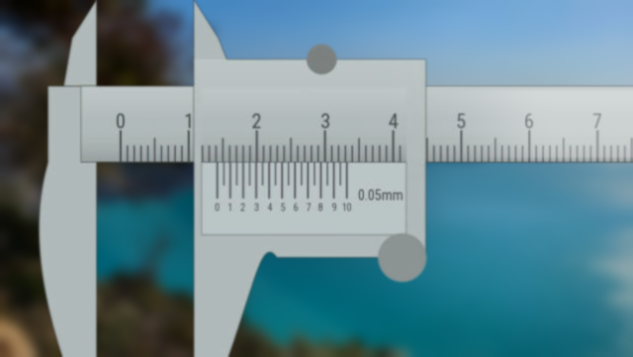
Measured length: 14.2 mm
